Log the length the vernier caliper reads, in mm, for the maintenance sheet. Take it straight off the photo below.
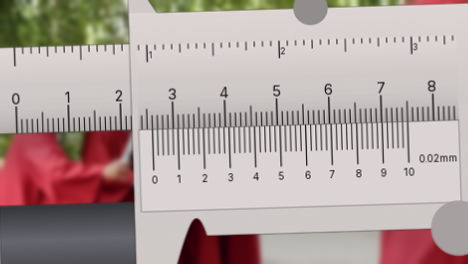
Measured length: 26.0 mm
